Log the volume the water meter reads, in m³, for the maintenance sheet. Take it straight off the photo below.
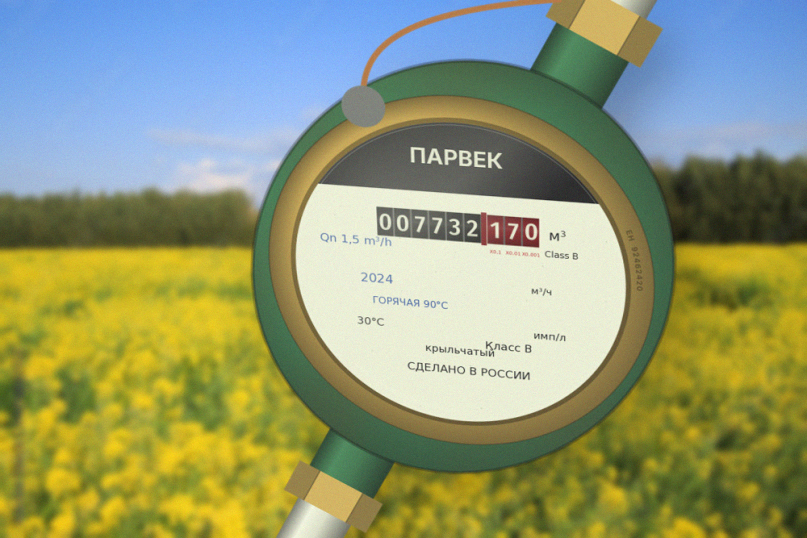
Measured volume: 7732.170 m³
